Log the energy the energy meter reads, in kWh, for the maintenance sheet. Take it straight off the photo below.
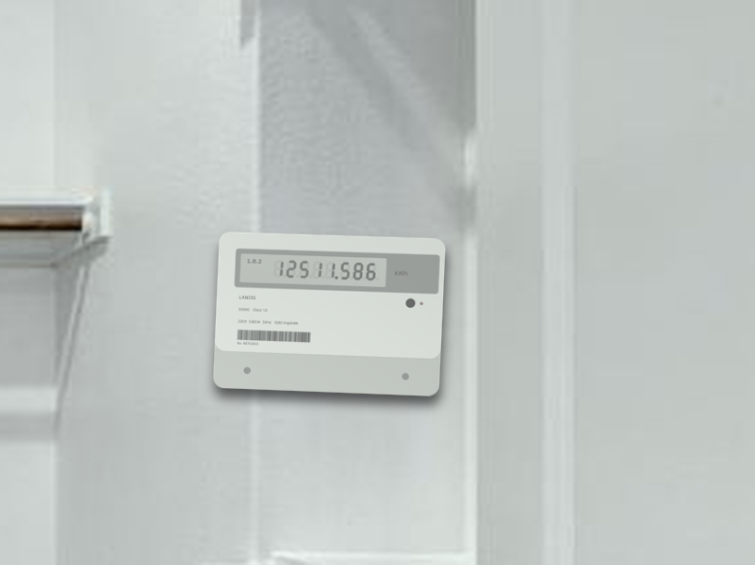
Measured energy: 12511.586 kWh
